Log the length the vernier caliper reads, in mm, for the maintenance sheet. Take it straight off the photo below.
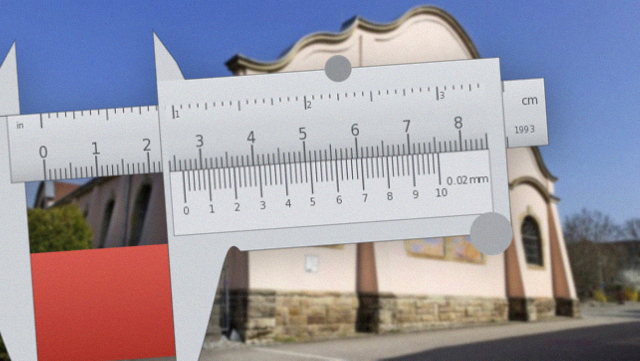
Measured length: 26.5 mm
